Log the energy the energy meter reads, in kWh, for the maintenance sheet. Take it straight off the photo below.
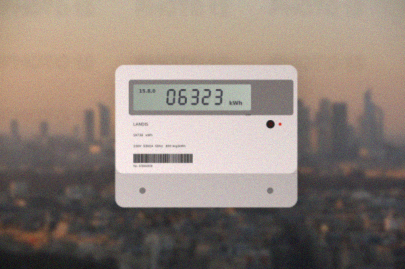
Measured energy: 6323 kWh
